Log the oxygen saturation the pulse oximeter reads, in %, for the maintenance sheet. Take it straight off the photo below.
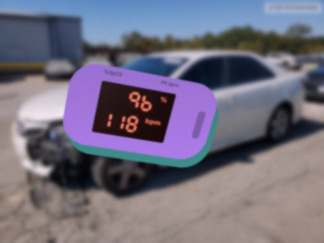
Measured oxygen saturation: 96 %
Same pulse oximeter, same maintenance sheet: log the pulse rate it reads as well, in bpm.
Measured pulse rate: 118 bpm
